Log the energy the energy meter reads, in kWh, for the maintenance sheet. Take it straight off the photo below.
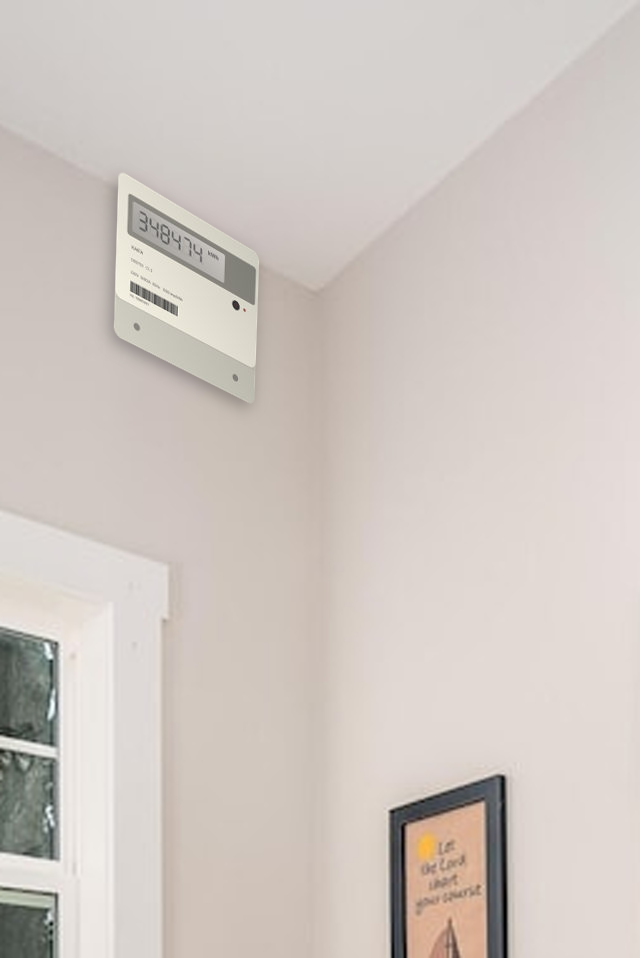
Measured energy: 348474 kWh
